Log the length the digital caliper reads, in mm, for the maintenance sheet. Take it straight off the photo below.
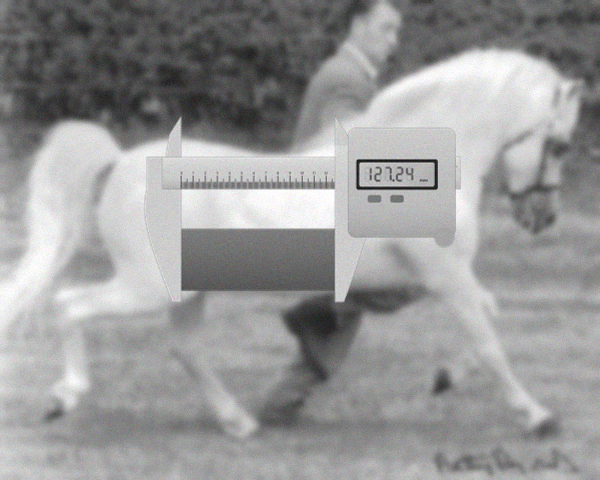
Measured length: 127.24 mm
